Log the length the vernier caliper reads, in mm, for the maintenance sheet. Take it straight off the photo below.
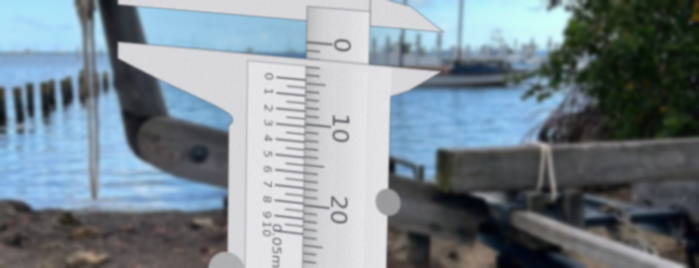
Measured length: 4.6 mm
